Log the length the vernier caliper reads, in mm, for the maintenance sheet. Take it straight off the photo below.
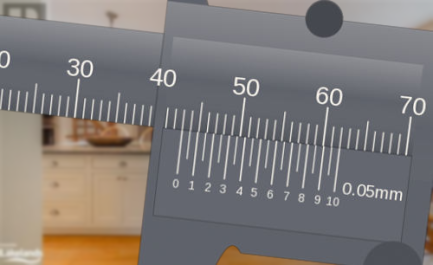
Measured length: 43.0 mm
